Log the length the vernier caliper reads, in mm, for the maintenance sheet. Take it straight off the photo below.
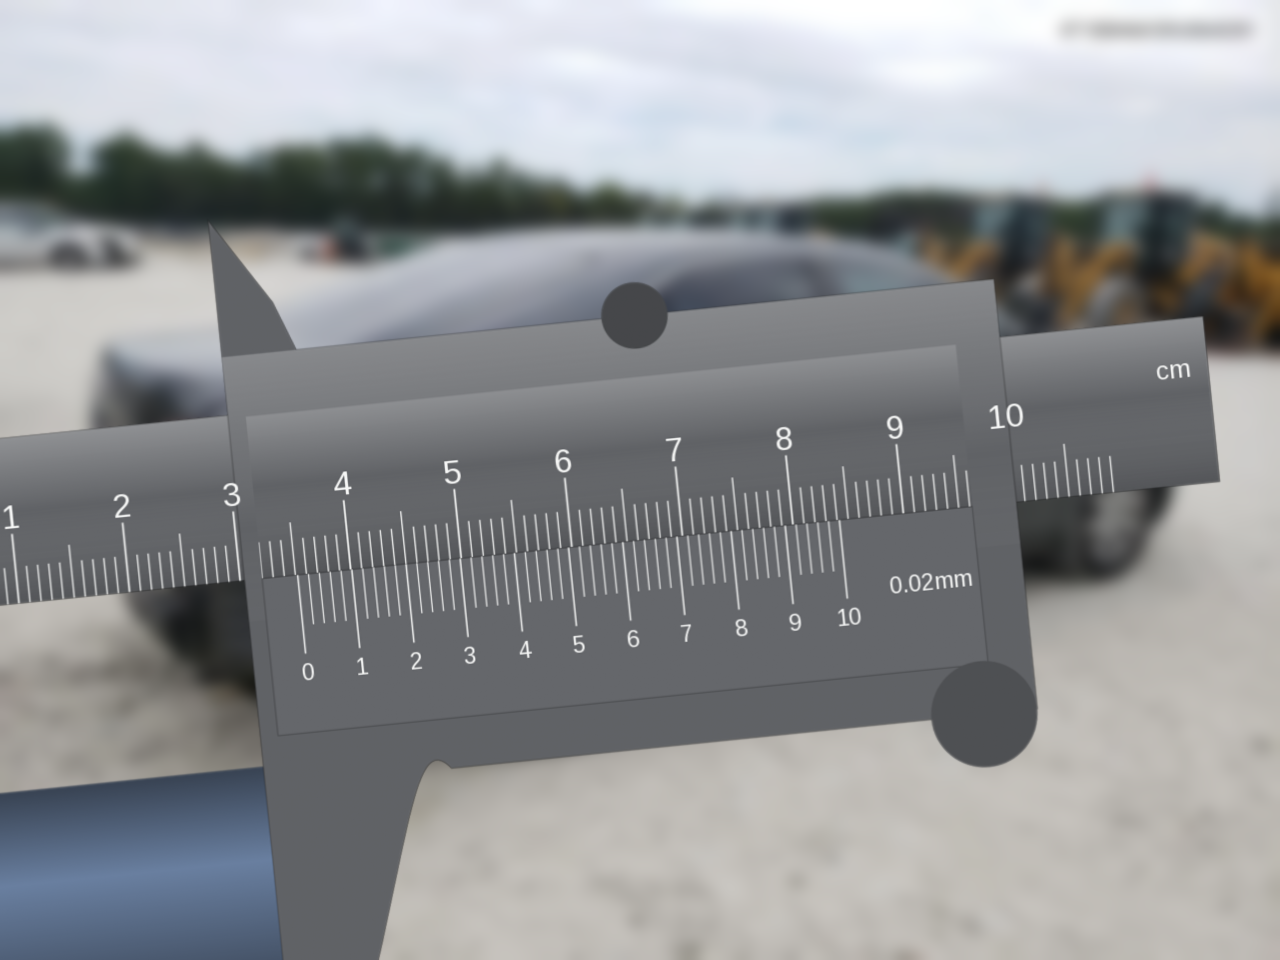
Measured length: 35.2 mm
